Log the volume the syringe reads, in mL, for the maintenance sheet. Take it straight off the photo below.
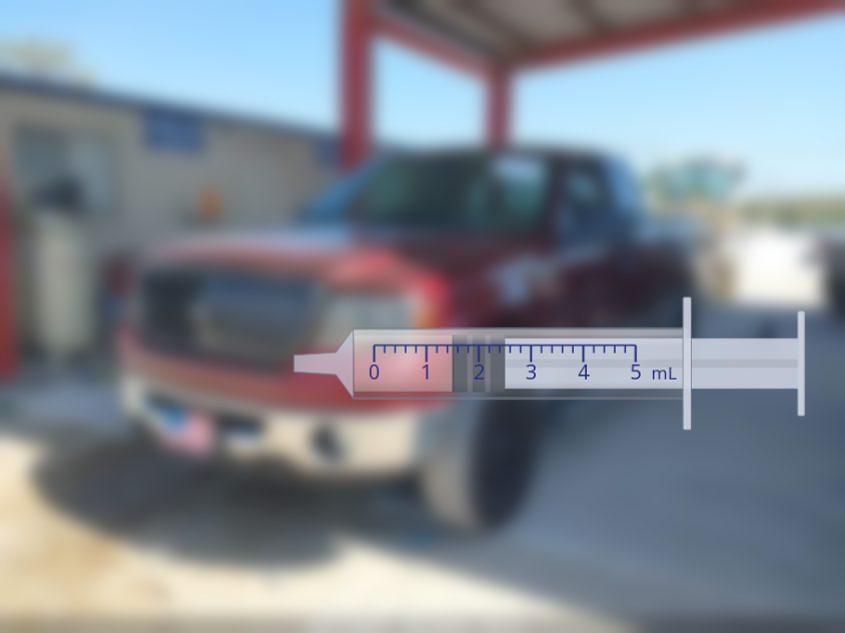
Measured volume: 1.5 mL
